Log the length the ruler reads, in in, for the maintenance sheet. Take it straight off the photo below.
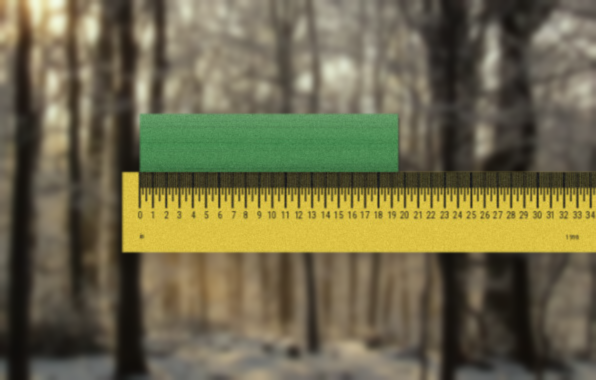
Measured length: 19.5 in
